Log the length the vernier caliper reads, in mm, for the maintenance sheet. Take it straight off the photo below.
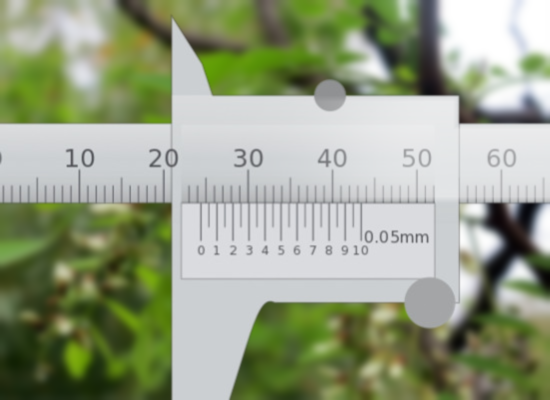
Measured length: 24.4 mm
